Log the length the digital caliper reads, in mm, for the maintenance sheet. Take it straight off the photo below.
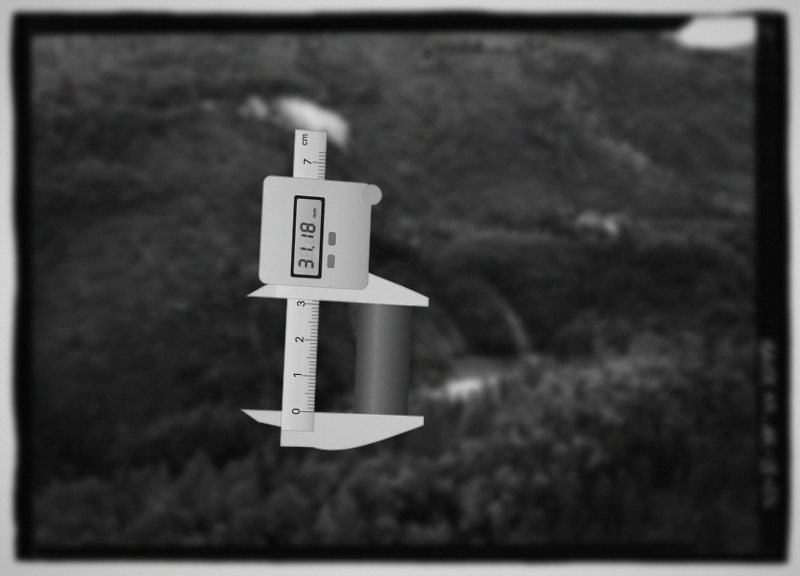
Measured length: 31.18 mm
